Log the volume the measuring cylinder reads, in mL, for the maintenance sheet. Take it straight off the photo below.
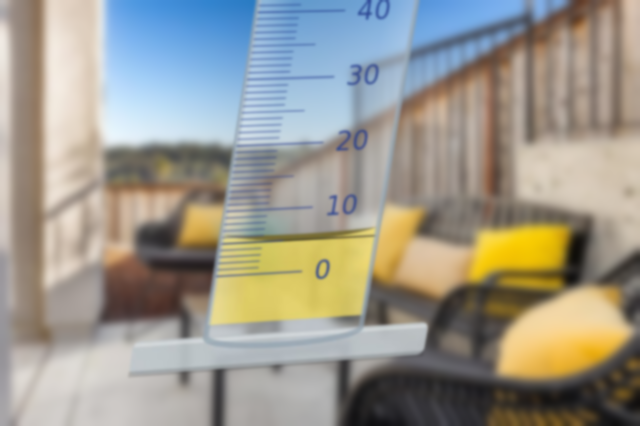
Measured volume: 5 mL
